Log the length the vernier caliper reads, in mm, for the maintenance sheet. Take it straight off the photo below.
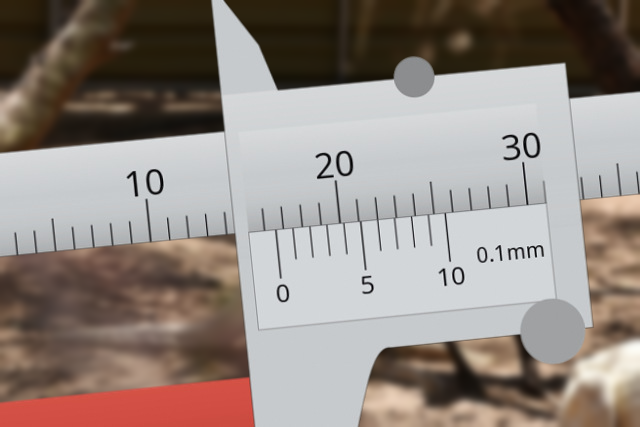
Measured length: 16.6 mm
